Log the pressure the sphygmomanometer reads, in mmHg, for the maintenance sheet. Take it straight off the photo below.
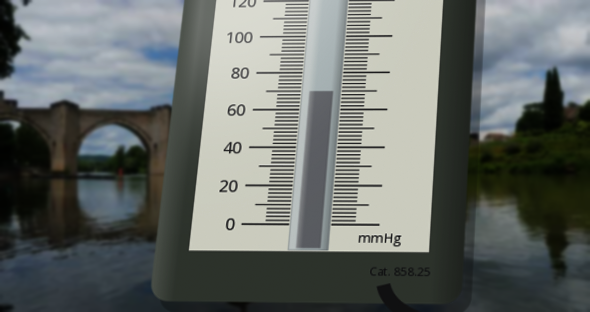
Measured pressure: 70 mmHg
